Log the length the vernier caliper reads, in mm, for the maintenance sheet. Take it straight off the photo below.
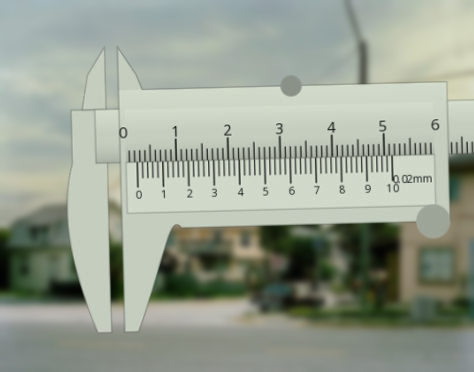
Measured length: 2.5 mm
